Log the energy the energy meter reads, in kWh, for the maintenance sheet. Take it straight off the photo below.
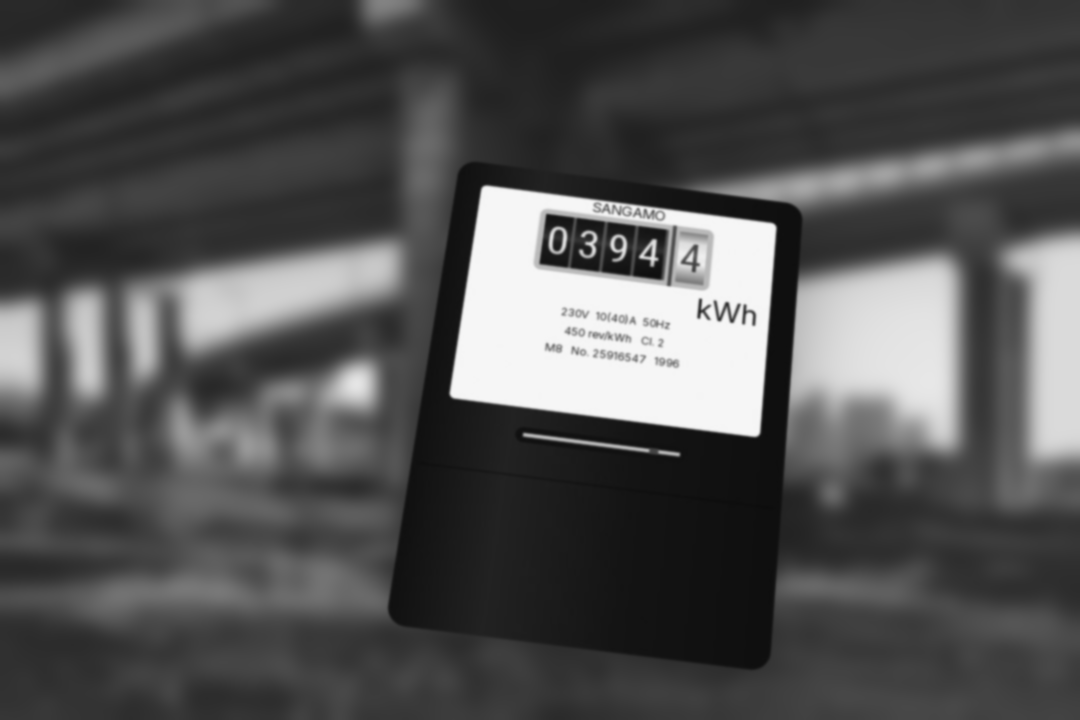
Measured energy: 394.4 kWh
